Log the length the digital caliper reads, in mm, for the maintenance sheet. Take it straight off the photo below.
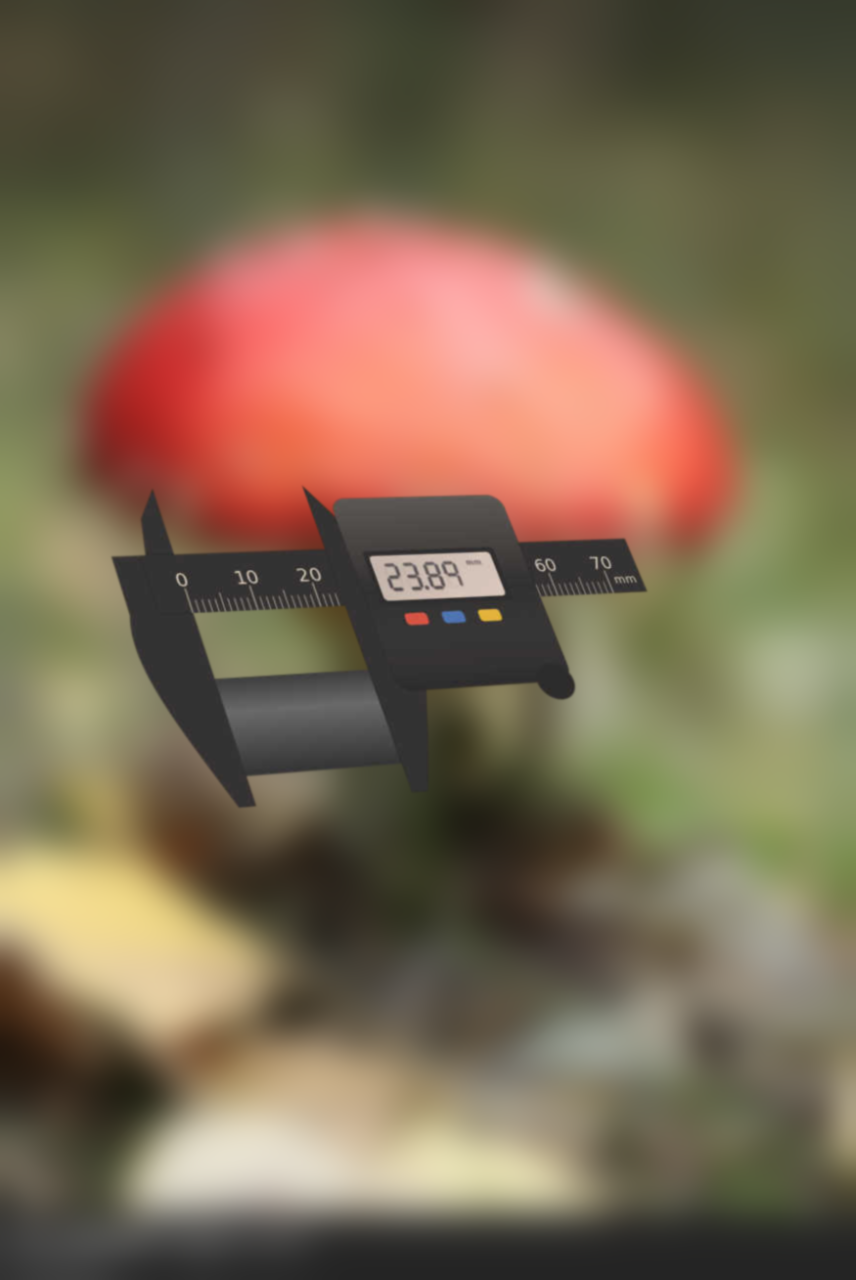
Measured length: 23.89 mm
